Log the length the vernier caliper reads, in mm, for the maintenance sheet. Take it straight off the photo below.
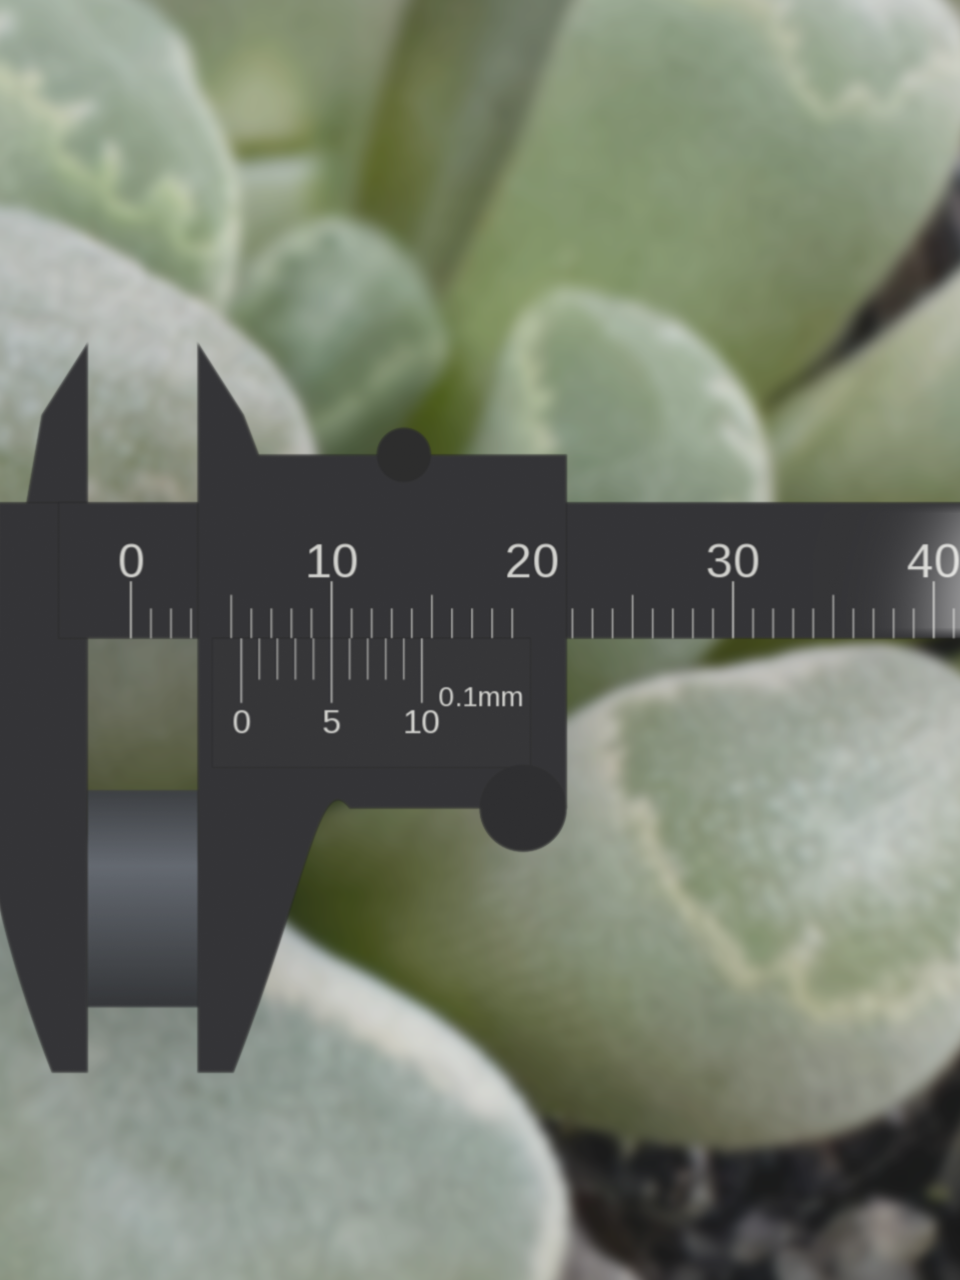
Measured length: 5.5 mm
